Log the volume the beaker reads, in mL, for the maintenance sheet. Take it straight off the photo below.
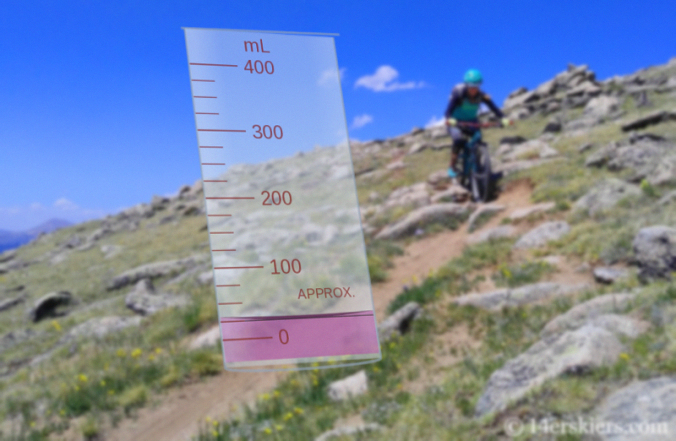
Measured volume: 25 mL
